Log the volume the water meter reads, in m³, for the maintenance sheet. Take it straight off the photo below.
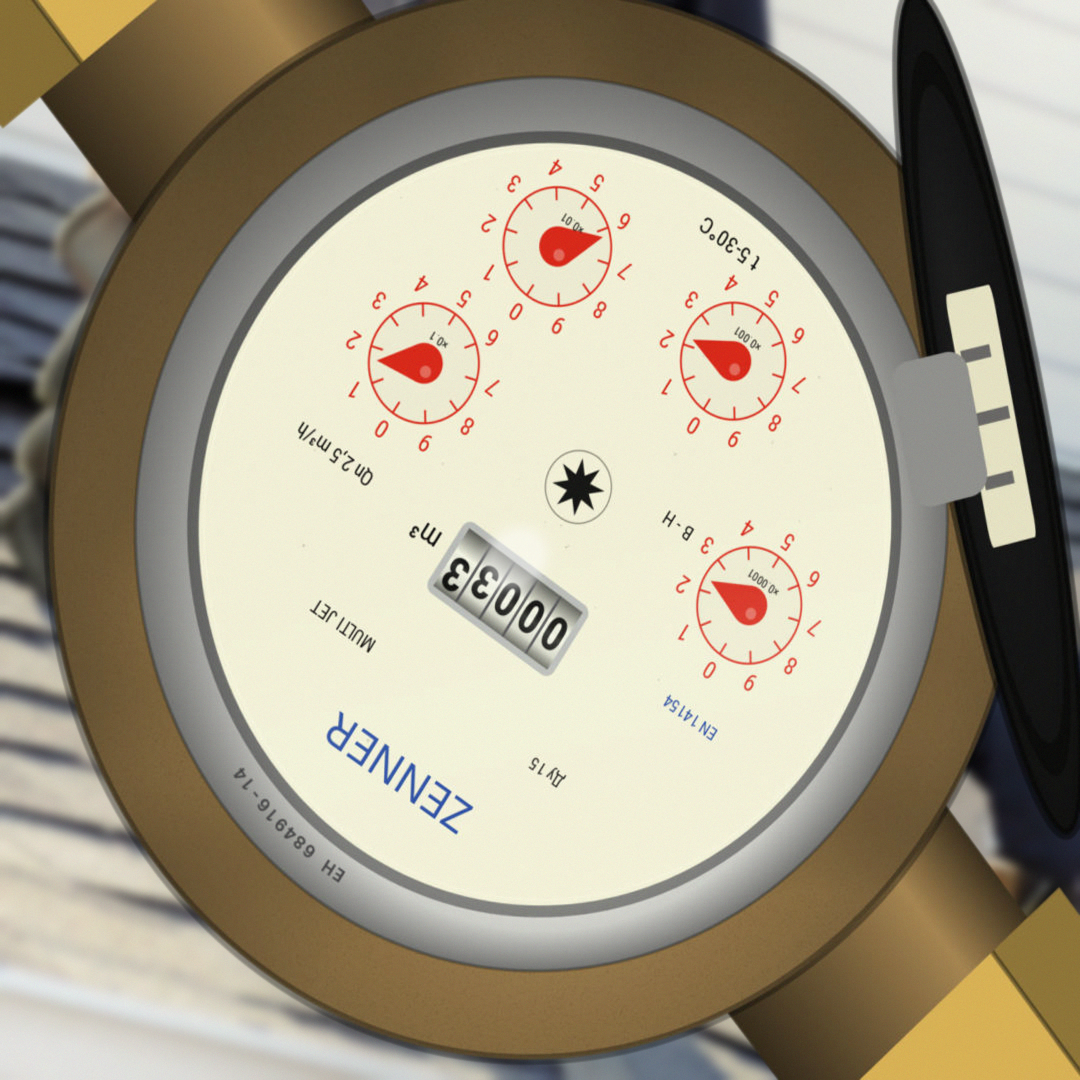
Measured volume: 33.1622 m³
